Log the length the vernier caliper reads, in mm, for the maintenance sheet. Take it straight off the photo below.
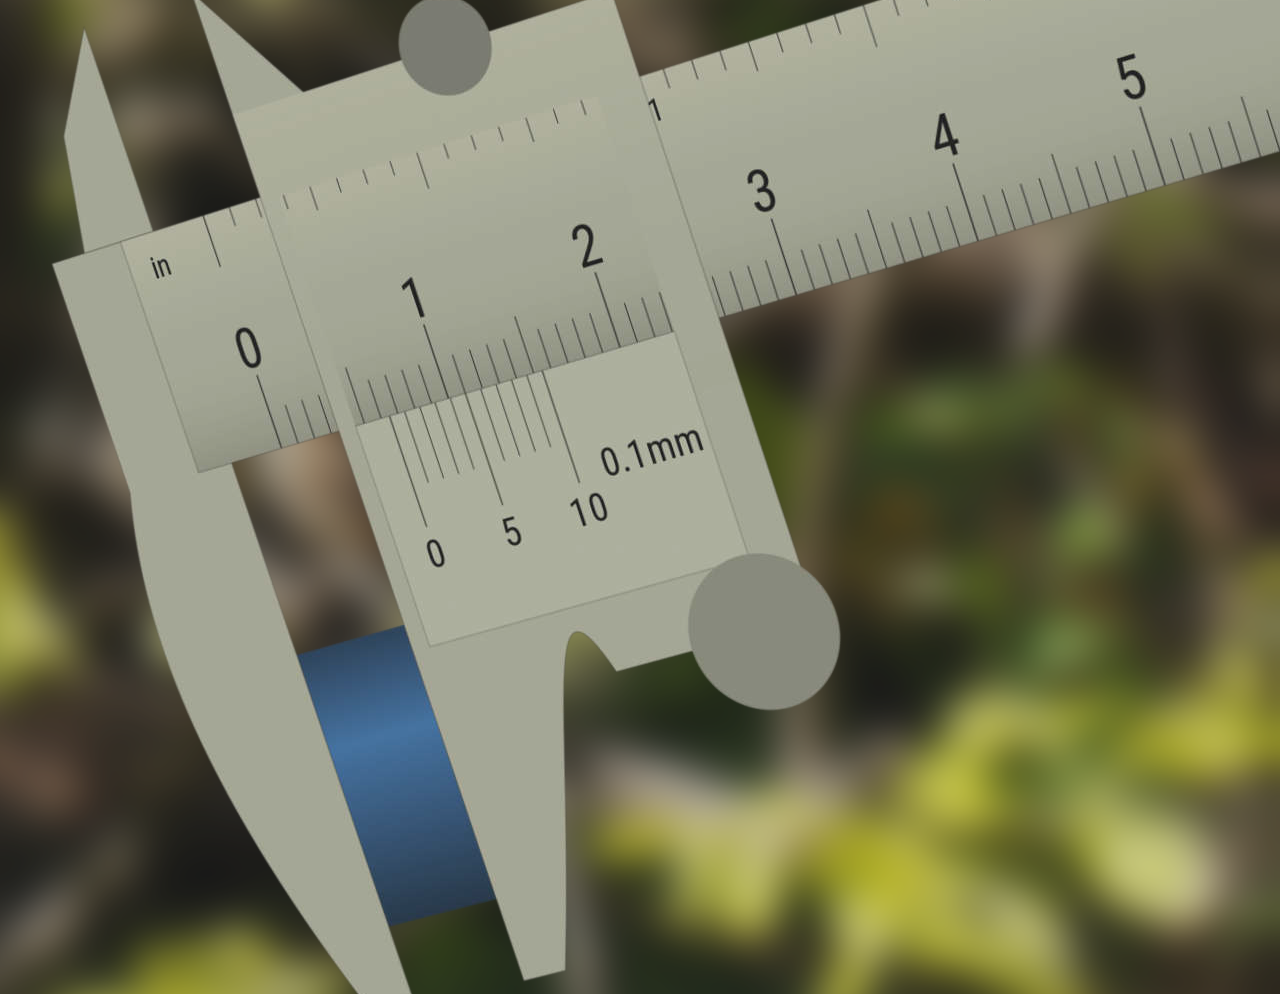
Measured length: 6.5 mm
